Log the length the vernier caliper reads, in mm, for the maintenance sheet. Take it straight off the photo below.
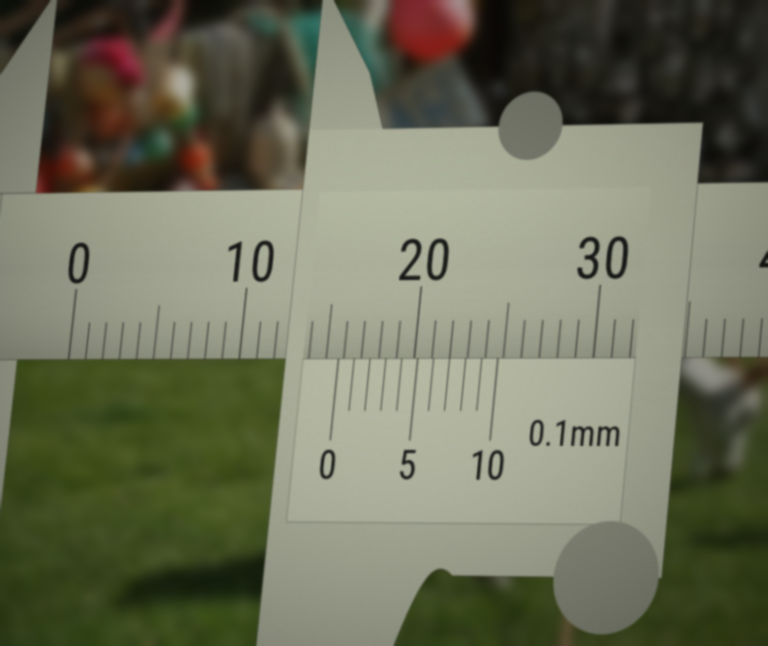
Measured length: 15.7 mm
